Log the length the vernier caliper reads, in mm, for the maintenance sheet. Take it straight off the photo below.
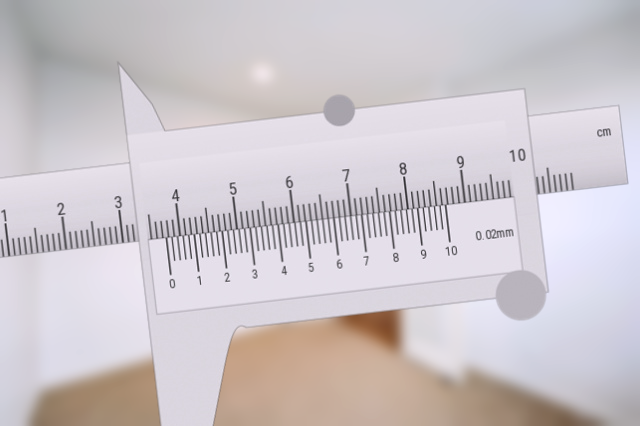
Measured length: 37.6 mm
